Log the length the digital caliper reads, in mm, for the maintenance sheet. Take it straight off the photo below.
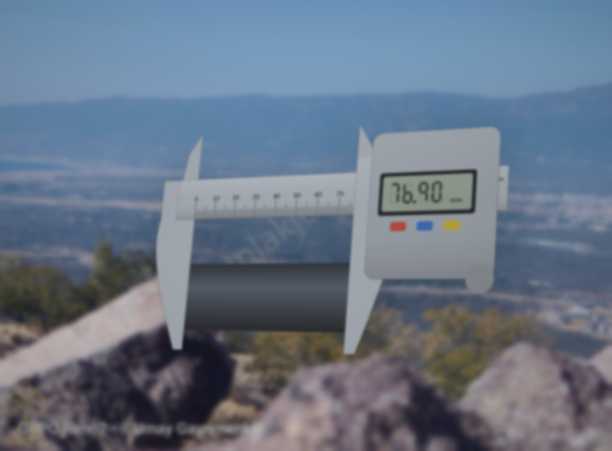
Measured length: 76.90 mm
